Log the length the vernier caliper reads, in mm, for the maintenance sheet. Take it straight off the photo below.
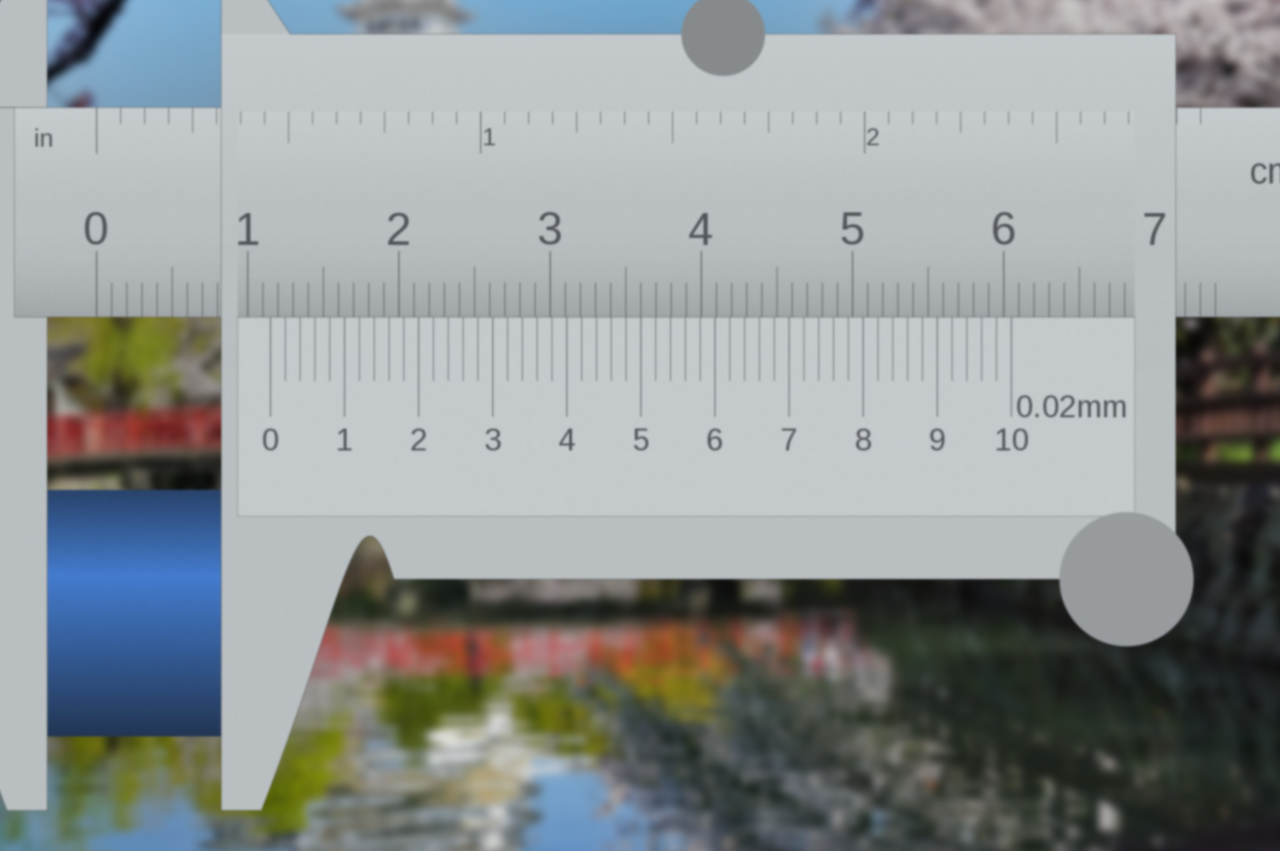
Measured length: 11.5 mm
